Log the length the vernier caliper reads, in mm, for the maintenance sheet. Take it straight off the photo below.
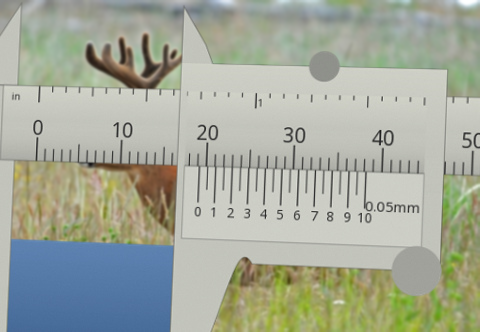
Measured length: 19.2 mm
